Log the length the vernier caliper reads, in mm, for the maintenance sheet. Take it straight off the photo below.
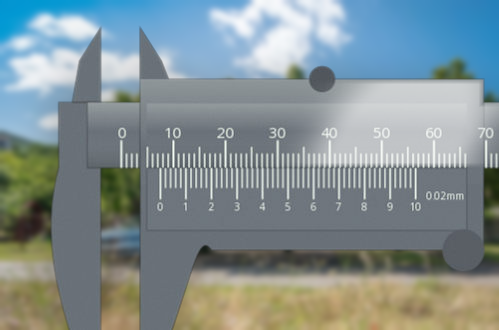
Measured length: 7.5 mm
